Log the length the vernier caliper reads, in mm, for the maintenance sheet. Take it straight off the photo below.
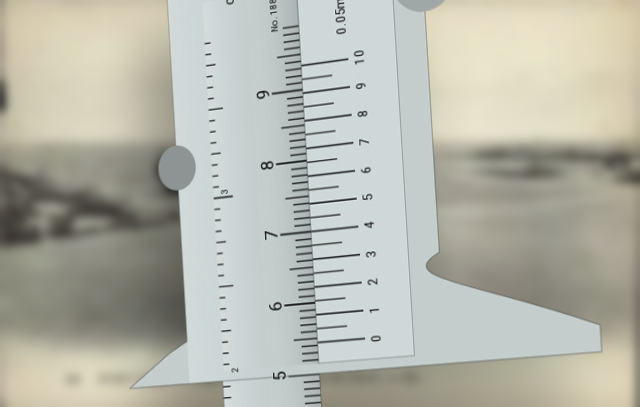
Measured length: 54.4 mm
